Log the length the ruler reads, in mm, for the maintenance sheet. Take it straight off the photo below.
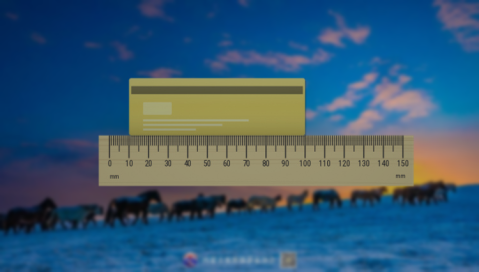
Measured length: 90 mm
